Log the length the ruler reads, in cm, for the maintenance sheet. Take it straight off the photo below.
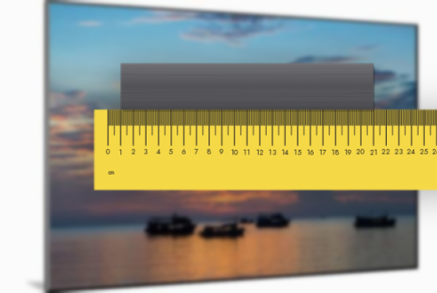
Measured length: 20 cm
